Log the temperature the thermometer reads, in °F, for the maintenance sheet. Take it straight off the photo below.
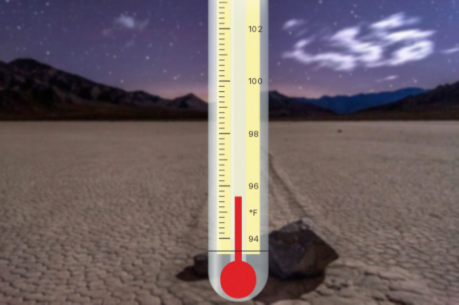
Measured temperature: 95.6 °F
